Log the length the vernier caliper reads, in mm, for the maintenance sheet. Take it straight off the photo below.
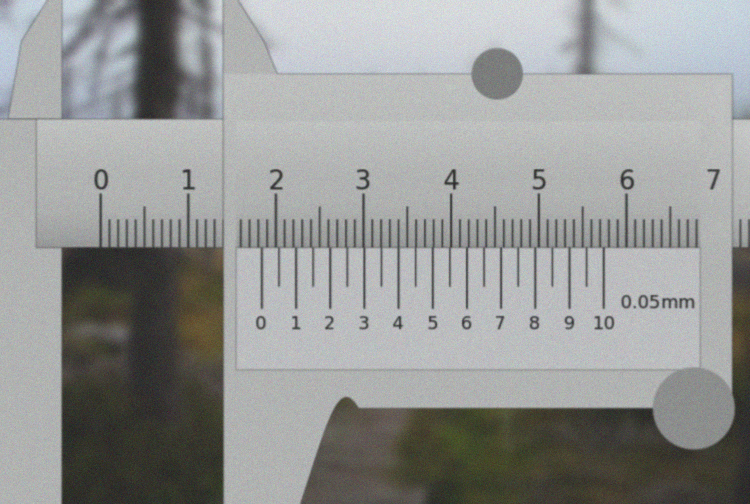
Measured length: 18.4 mm
